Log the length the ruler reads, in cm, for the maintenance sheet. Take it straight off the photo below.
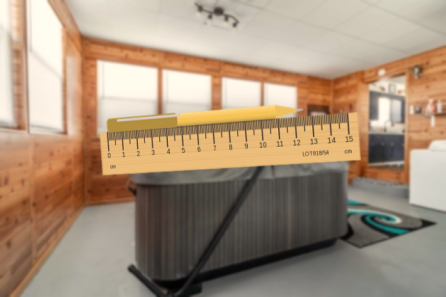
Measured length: 12.5 cm
